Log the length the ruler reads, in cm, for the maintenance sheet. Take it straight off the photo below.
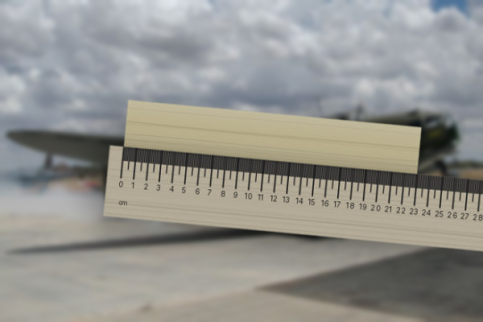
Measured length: 23 cm
